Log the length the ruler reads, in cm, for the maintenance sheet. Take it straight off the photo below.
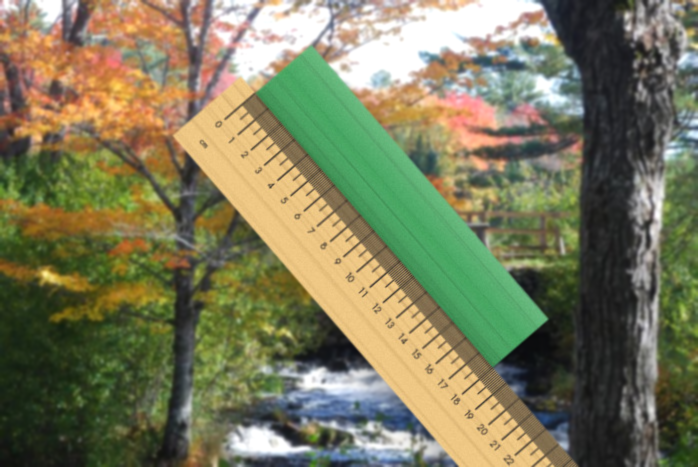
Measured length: 18 cm
